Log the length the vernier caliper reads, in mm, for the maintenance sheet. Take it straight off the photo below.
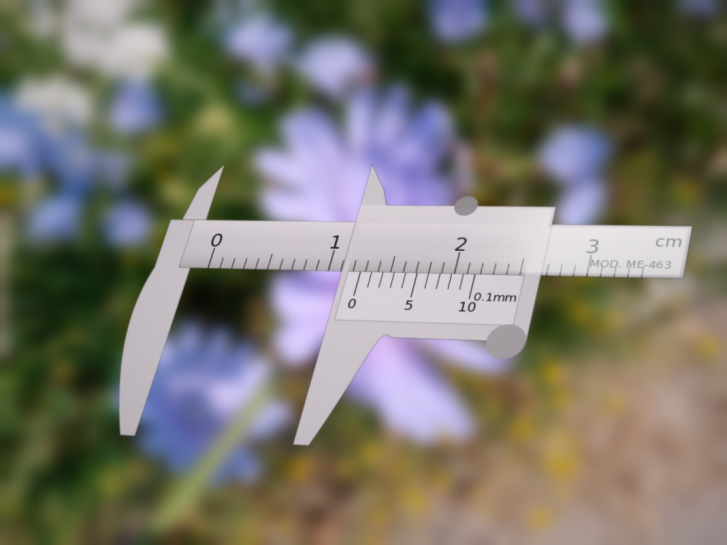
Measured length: 12.6 mm
